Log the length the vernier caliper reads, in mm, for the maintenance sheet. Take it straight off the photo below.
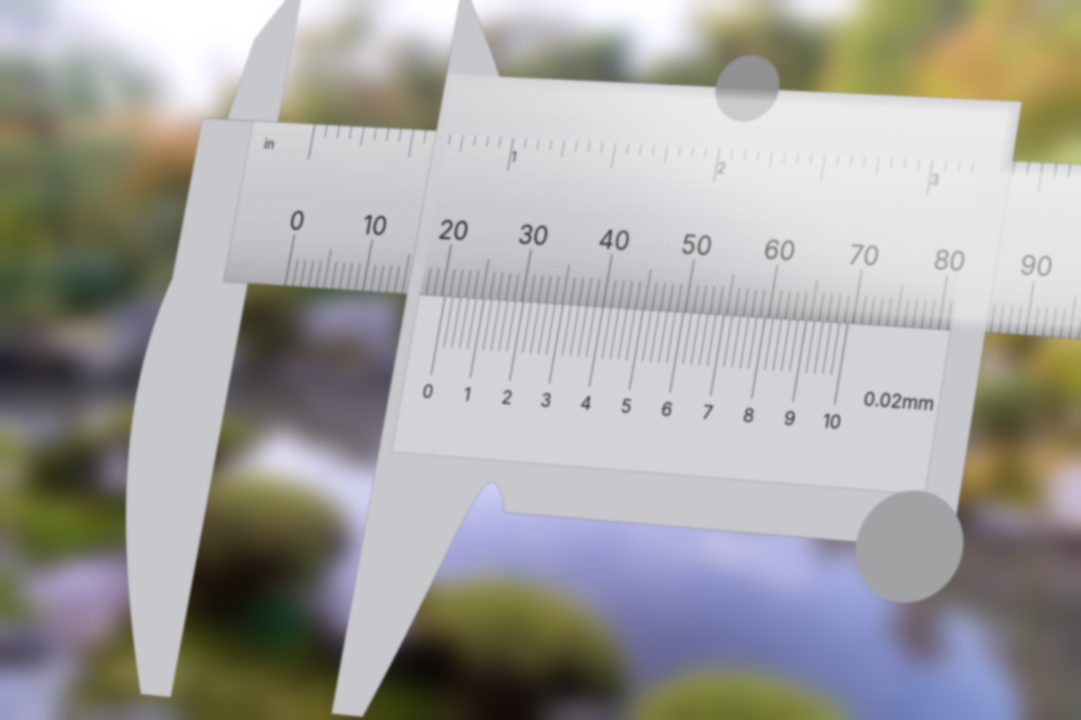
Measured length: 20.4 mm
